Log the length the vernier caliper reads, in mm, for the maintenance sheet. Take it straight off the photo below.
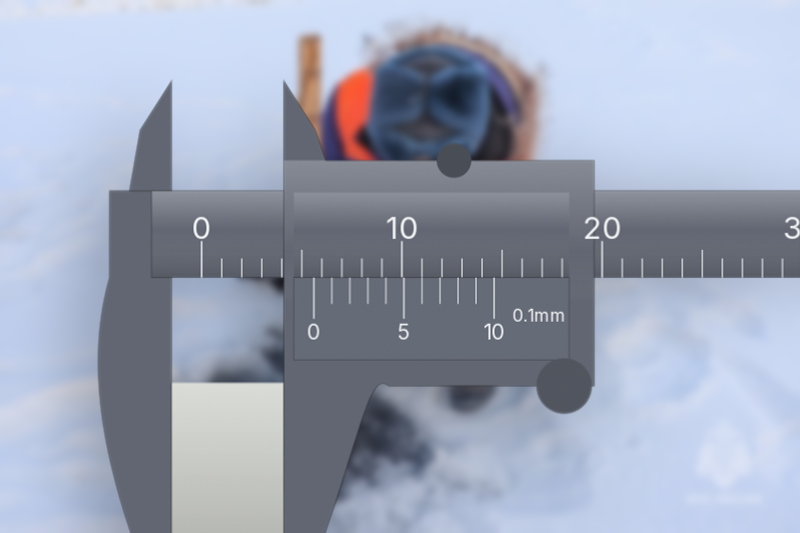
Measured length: 5.6 mm
